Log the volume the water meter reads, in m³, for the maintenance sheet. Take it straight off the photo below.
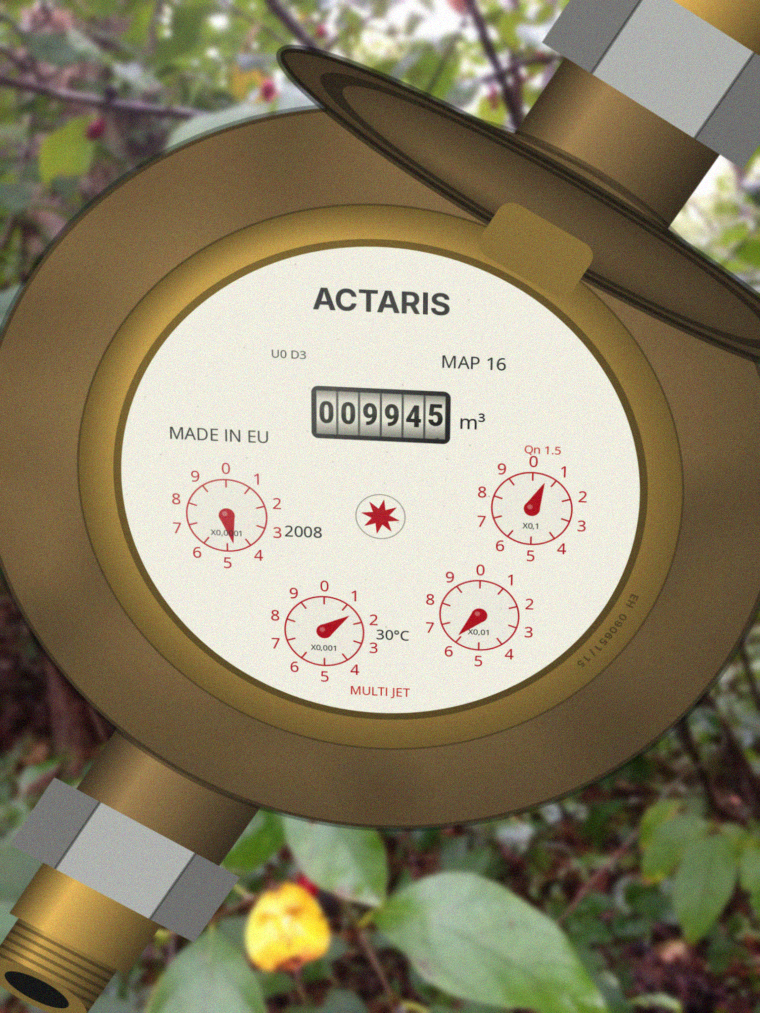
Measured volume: 9945.0614 m³
